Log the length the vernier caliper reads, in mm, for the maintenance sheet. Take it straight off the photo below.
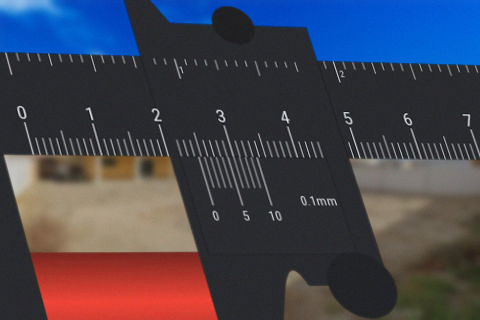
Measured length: 24.6 mm
